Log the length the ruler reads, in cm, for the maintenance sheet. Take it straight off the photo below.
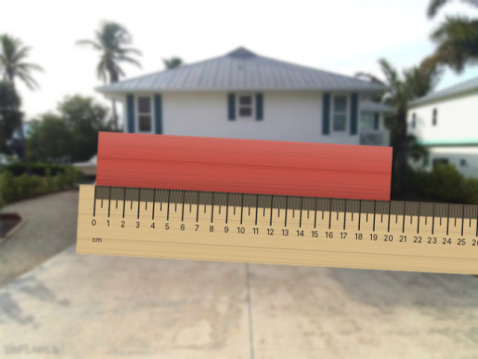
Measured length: 20 cm
